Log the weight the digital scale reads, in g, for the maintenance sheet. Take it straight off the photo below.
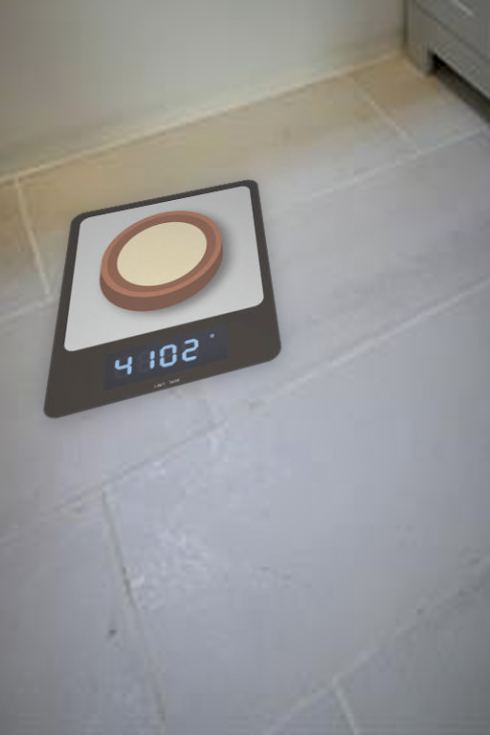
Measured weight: 4102 g
